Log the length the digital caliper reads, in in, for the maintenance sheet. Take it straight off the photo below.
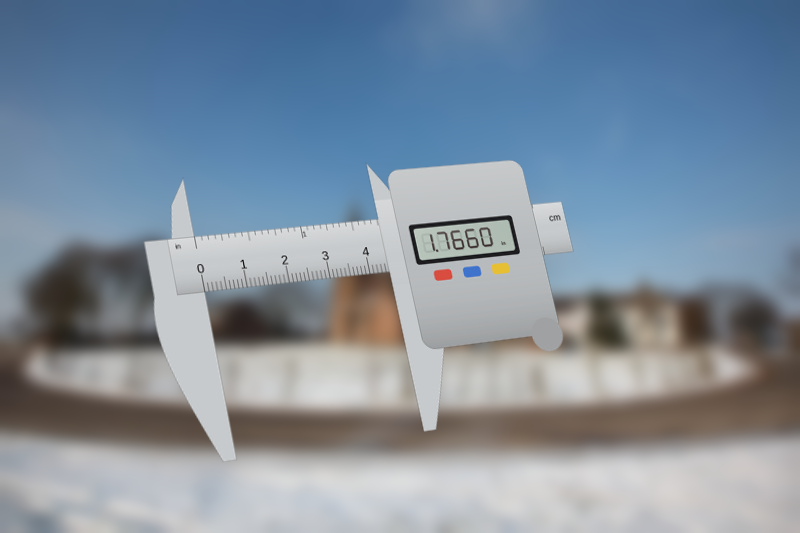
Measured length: 1.7660 in
